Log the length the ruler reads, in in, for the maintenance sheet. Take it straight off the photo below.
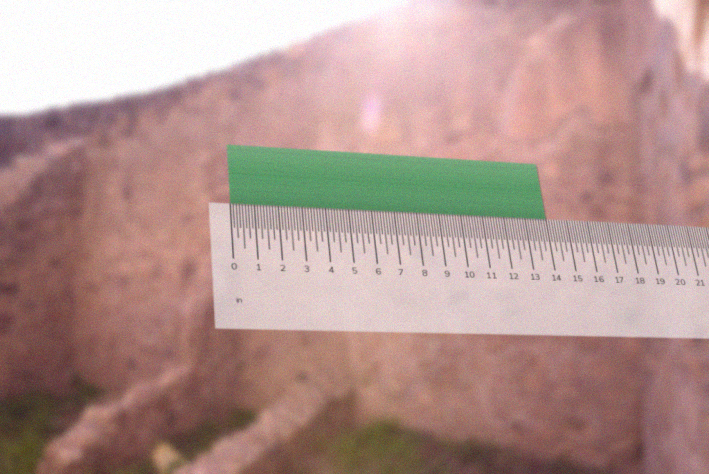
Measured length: 14 in
